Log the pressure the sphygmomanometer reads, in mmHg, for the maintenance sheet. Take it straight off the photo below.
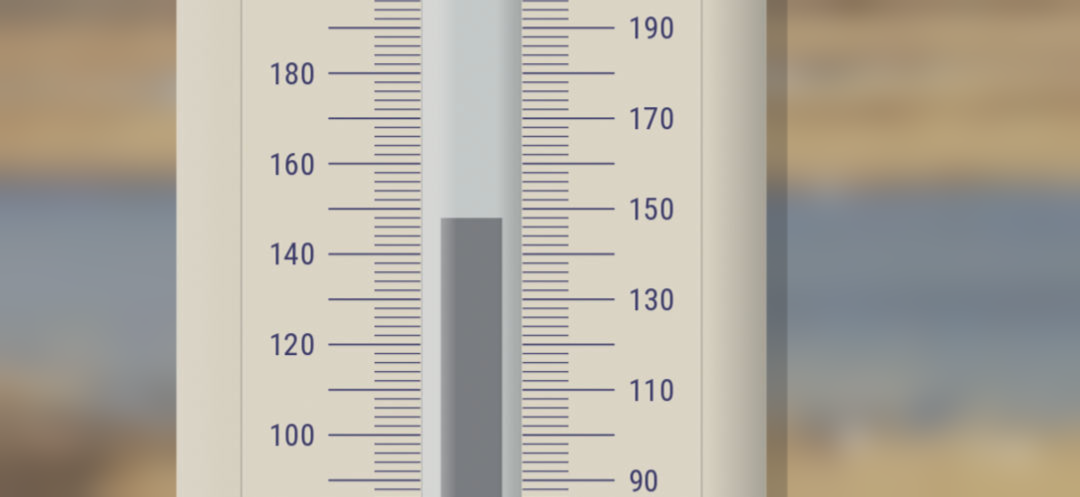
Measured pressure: 148 mmHg
